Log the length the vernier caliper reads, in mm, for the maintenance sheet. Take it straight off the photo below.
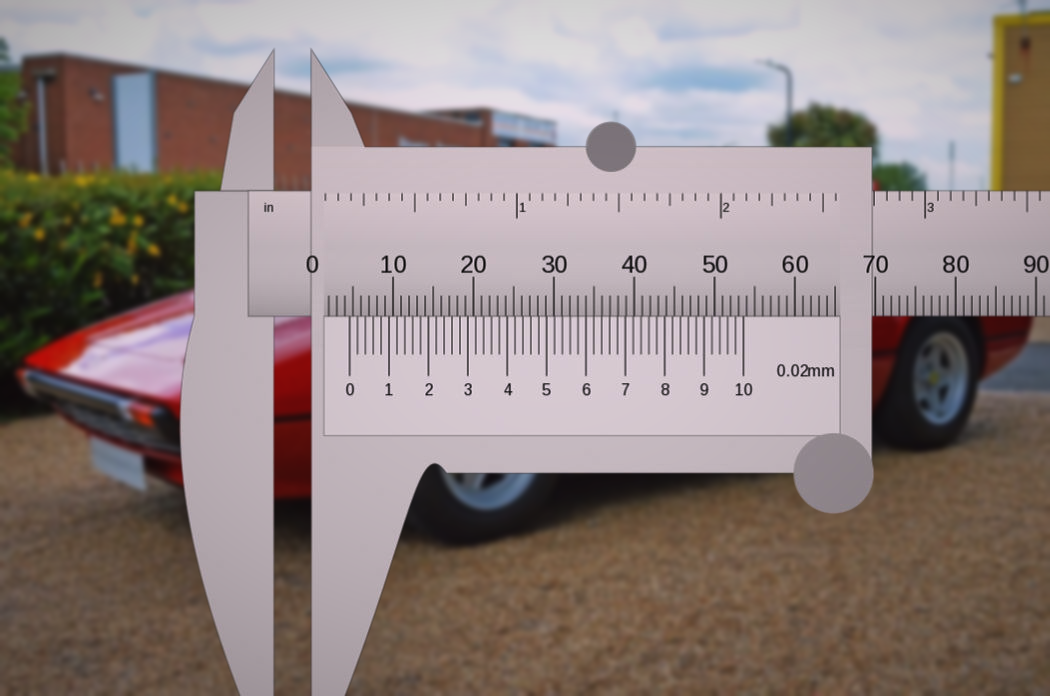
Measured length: 4.6 mm
